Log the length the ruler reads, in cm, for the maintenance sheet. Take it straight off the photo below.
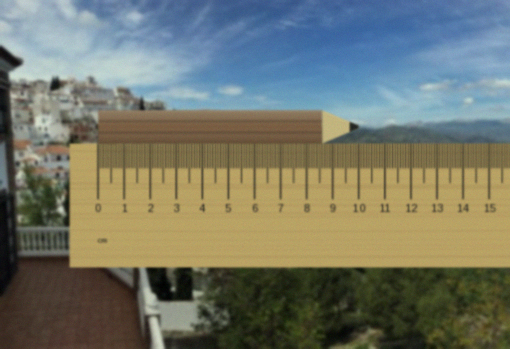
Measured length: 10 cm
